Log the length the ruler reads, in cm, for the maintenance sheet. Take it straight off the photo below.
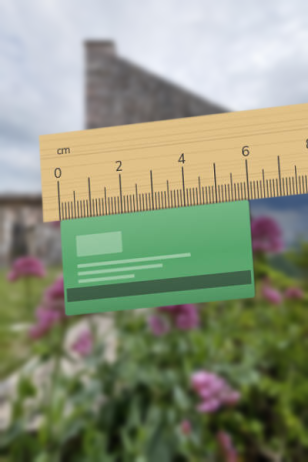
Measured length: 6 cm
